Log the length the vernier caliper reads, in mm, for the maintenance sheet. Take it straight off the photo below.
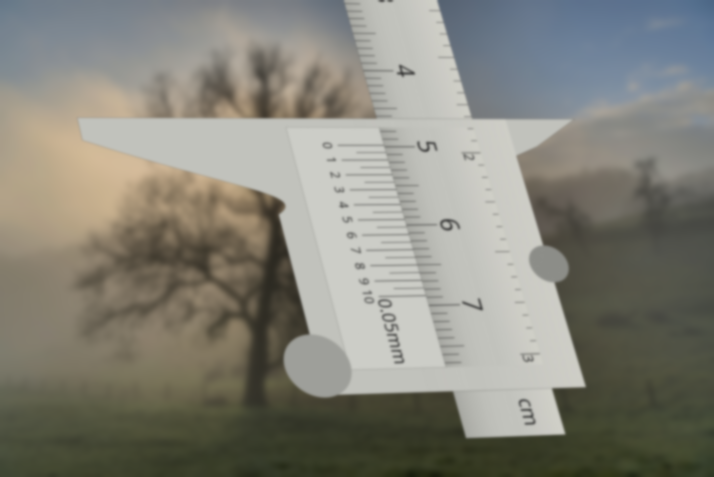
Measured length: 49.8 mm
